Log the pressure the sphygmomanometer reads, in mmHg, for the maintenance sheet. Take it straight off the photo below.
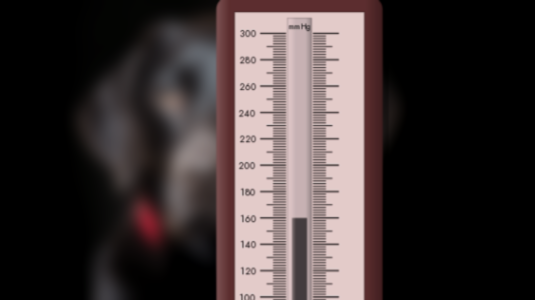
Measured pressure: 160 mmHg
